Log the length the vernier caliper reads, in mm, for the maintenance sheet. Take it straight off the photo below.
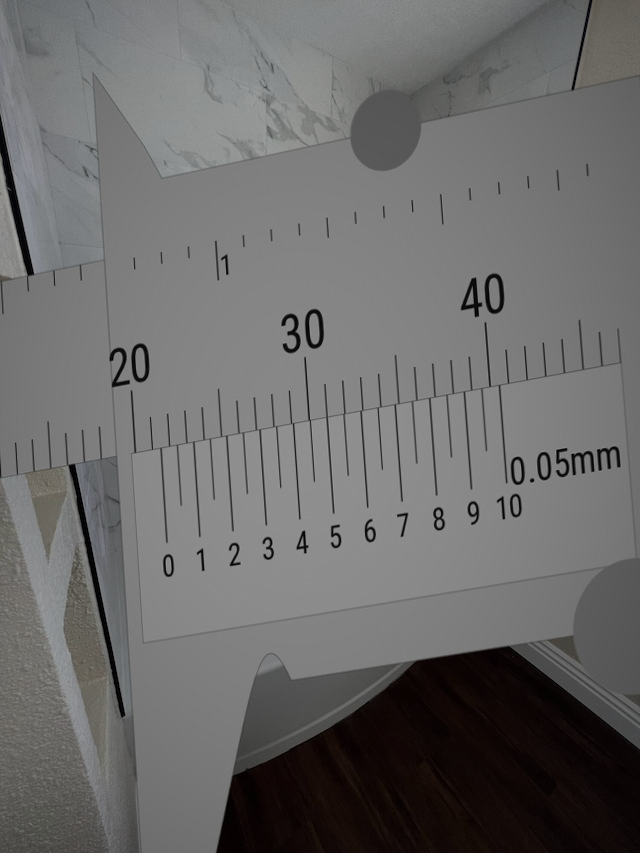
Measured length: 21.5 mm
